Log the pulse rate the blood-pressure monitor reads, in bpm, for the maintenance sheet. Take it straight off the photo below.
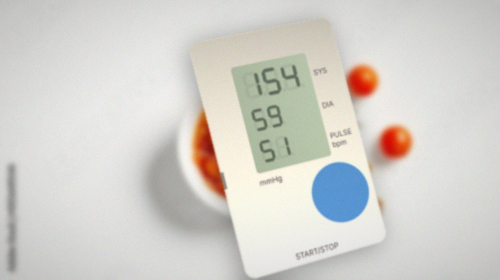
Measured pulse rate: 51 bpm
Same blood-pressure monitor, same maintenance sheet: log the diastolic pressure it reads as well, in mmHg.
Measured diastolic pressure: 59 mmHg
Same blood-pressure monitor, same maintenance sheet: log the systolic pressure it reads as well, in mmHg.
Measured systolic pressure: 154 mmHg
